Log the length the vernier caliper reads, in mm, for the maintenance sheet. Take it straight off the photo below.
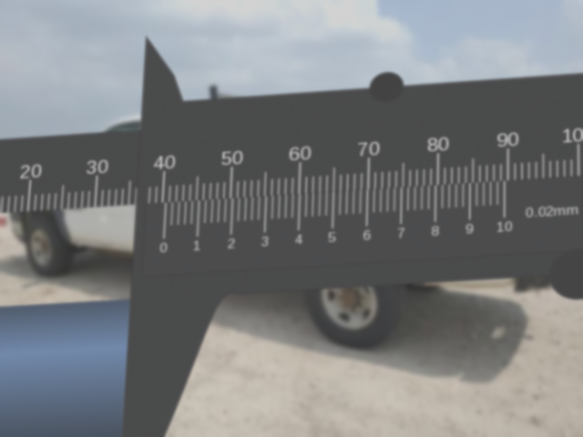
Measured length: 40.5 mm
